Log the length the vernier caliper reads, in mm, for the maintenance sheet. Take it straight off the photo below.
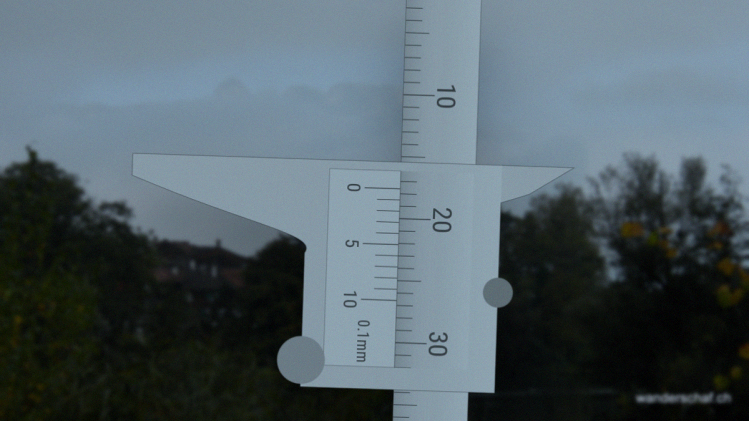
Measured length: 17.6 mm
